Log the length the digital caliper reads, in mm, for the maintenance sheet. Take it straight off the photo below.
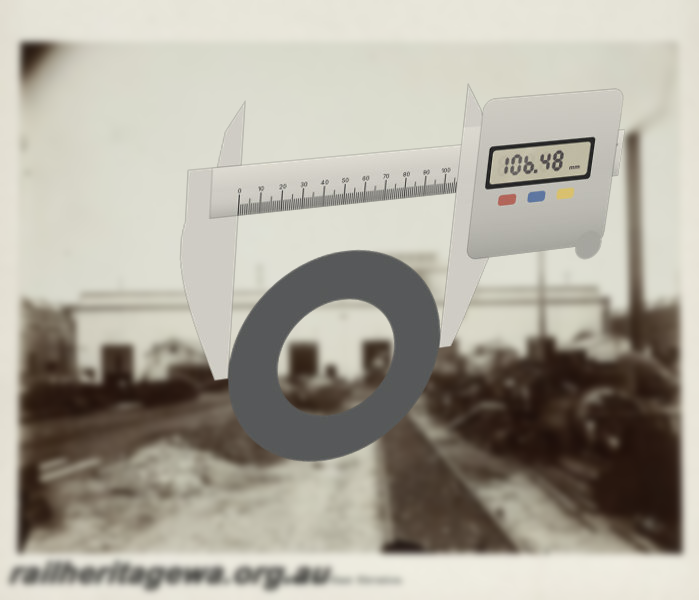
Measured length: 106.48 mm
